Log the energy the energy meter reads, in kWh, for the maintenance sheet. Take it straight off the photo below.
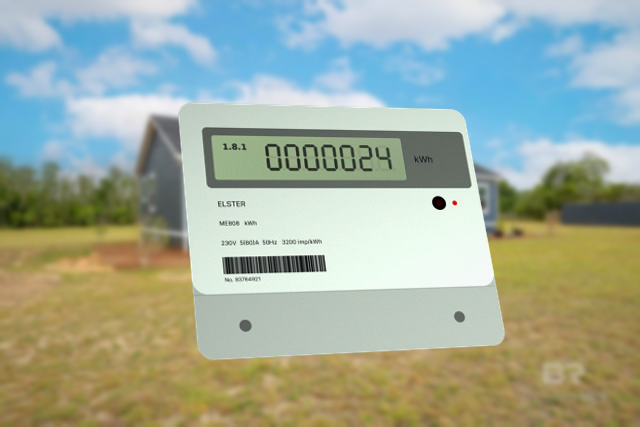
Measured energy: 24 kWh
